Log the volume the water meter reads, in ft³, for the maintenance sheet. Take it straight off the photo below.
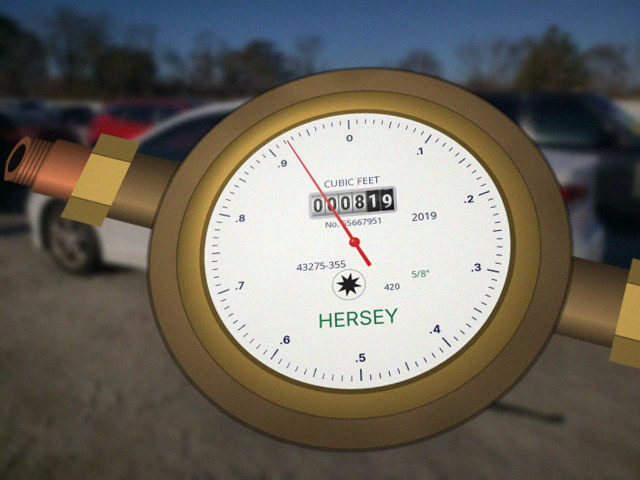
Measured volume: 818.92 ft³
